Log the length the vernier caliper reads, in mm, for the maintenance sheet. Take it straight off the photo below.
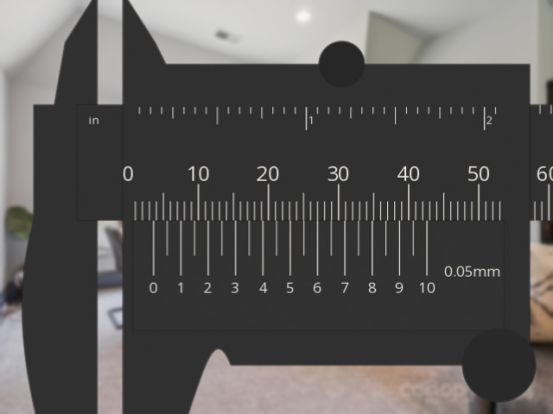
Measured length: 3.6 mm
